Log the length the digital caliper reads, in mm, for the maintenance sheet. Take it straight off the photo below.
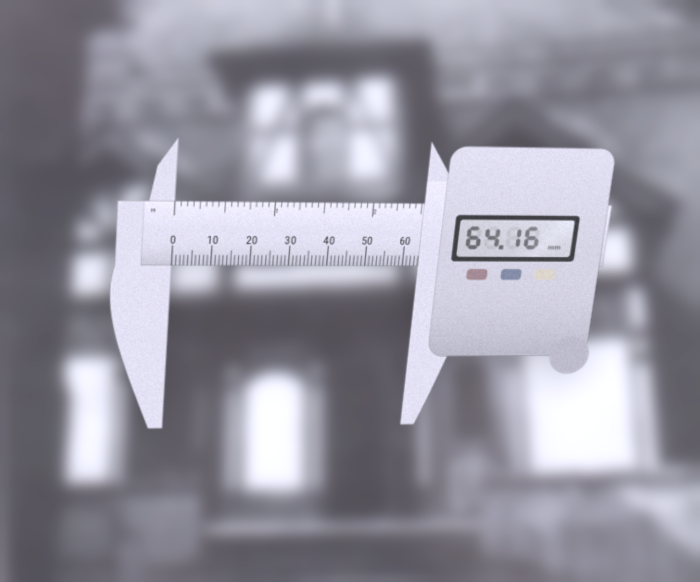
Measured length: 64.16 mm
